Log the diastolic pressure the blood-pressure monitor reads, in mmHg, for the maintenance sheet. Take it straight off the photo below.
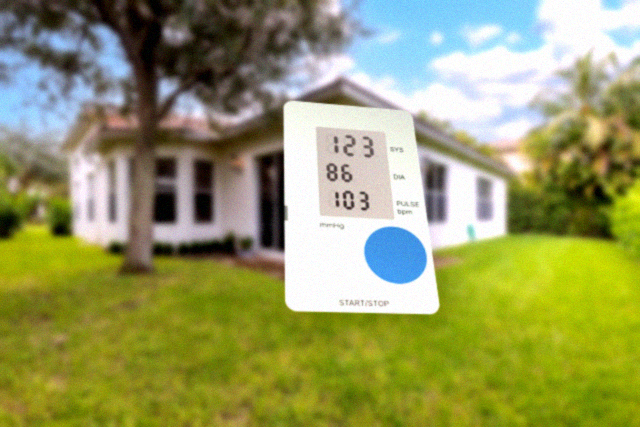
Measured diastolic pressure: 86 mmHg
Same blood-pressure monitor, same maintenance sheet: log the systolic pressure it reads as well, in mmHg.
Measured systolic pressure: 123 mmHg
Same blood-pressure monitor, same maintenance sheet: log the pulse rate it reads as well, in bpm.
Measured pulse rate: 103 bpm
